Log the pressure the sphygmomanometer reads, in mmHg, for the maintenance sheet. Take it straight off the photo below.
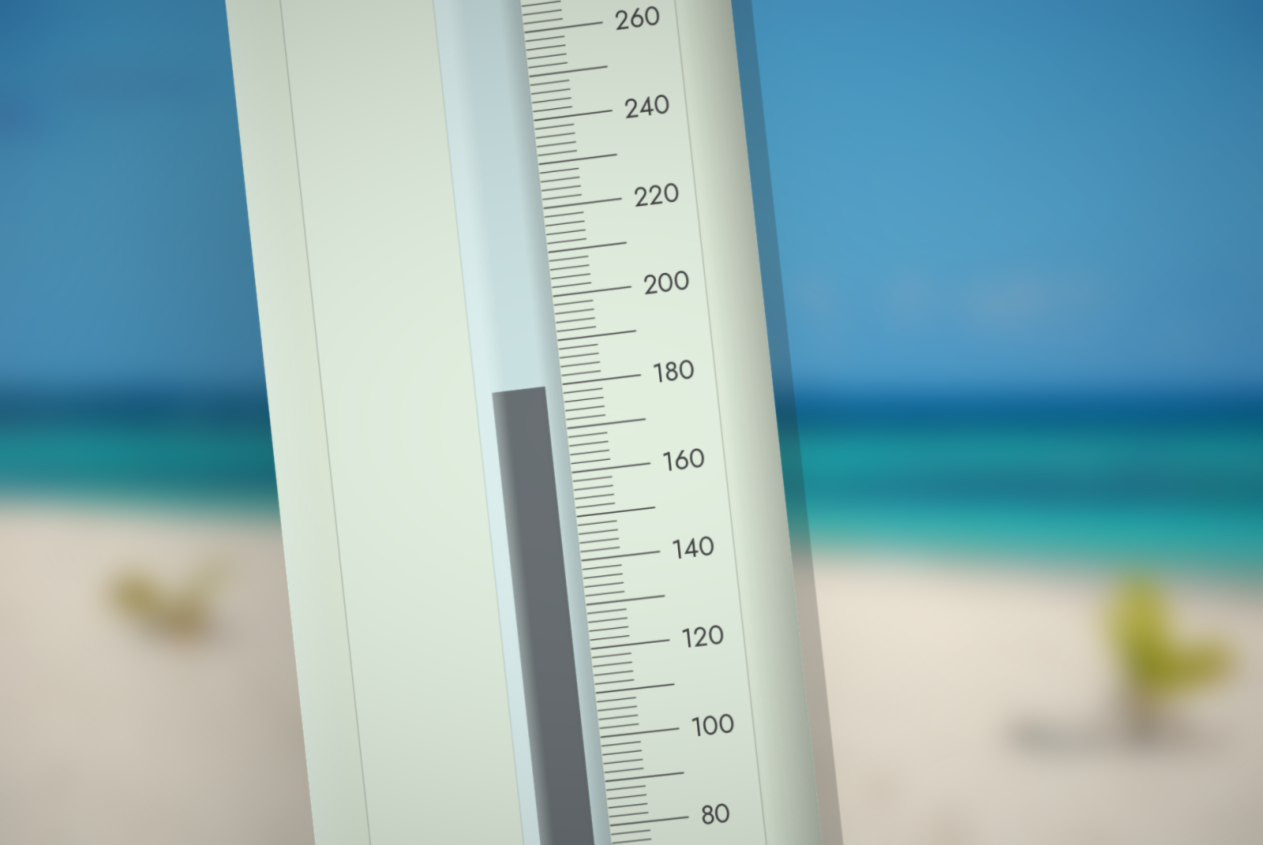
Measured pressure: 180 mmHg
